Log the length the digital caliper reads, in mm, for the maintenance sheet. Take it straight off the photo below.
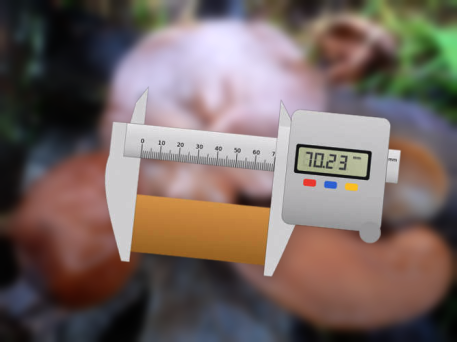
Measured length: 70.23 mm
